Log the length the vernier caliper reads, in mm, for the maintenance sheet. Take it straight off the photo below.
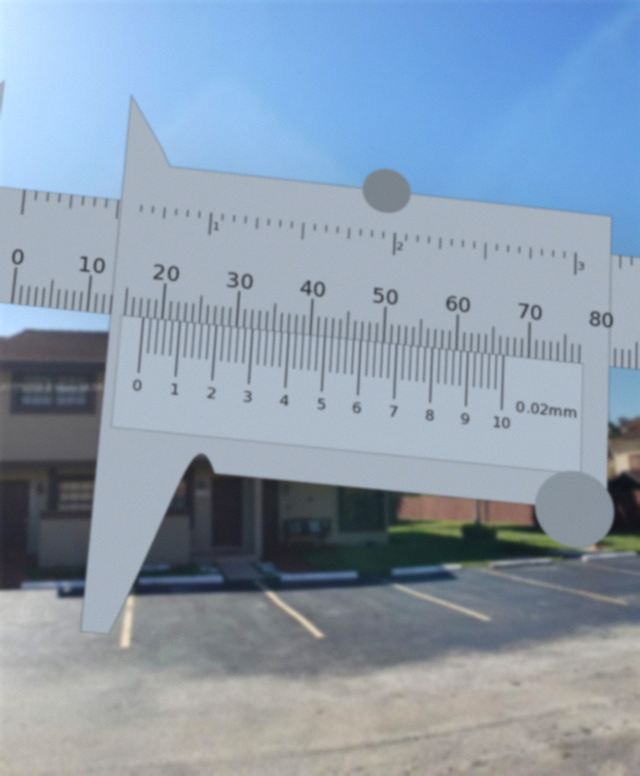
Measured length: 17.5 mm
